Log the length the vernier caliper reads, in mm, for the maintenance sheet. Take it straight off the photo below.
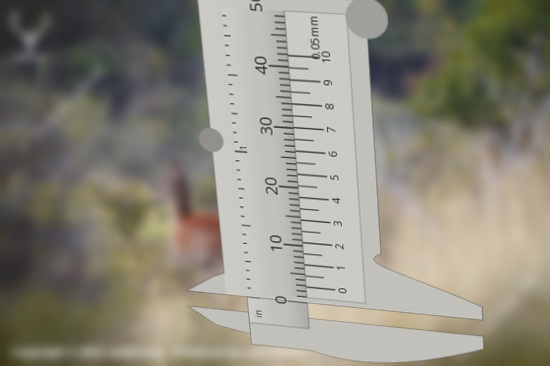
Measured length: 2.8 mm
